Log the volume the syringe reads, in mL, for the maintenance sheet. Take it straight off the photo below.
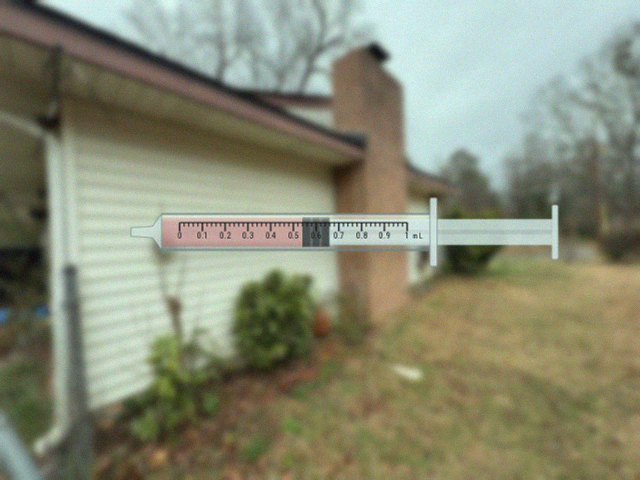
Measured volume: 0.54 mL
